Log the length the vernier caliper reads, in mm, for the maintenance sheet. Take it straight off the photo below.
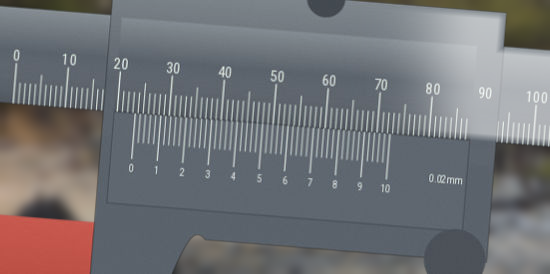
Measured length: 23.5 mm
